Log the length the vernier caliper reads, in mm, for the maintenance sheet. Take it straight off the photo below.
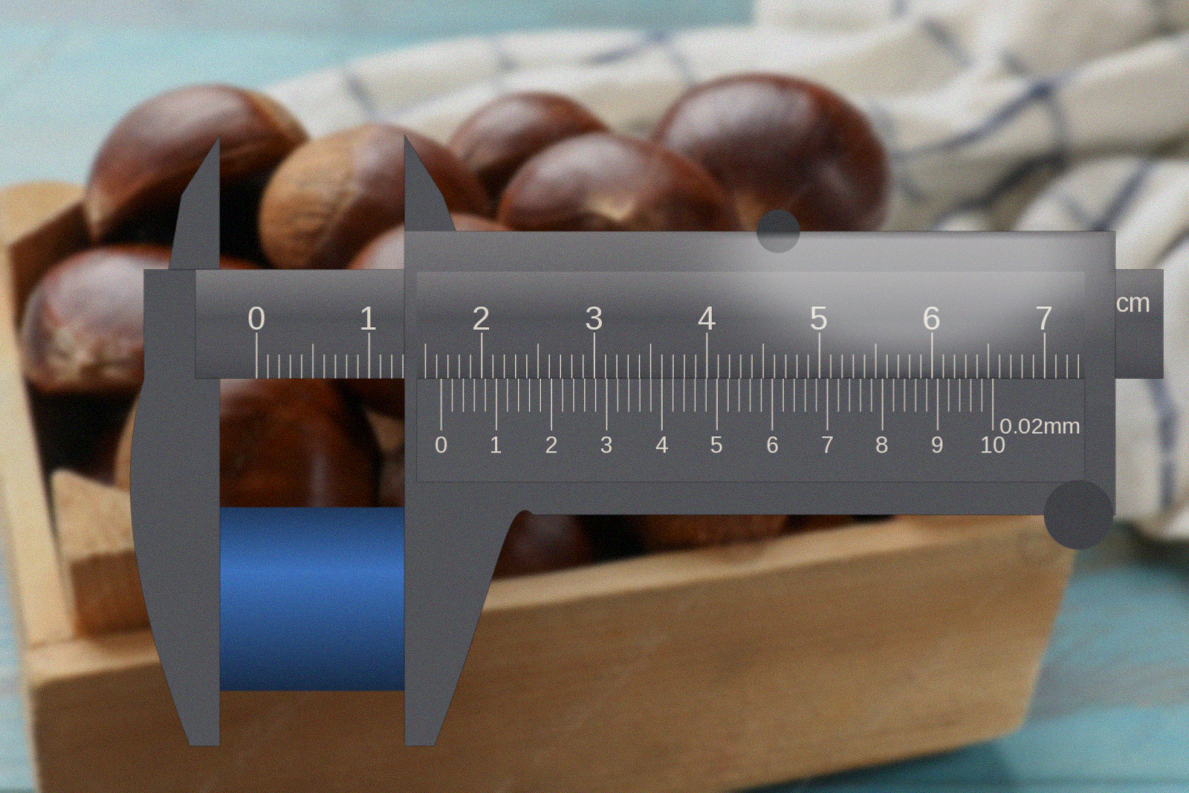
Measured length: 16.4 mm
